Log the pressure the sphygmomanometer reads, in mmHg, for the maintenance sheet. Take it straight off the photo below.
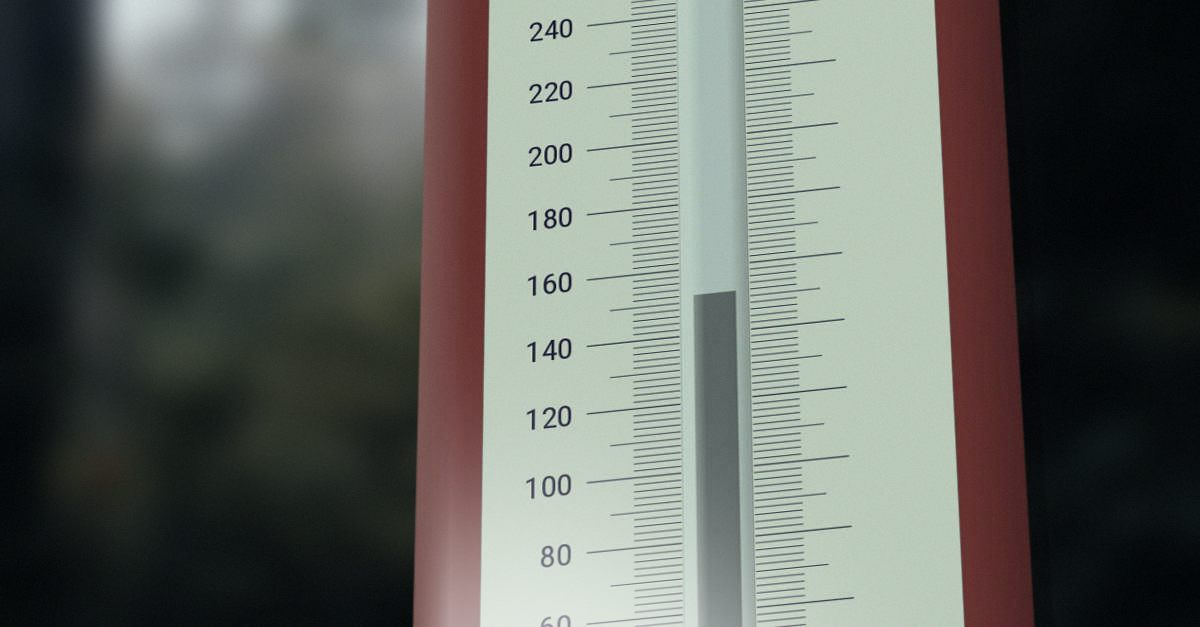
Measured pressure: 152 mmHg
